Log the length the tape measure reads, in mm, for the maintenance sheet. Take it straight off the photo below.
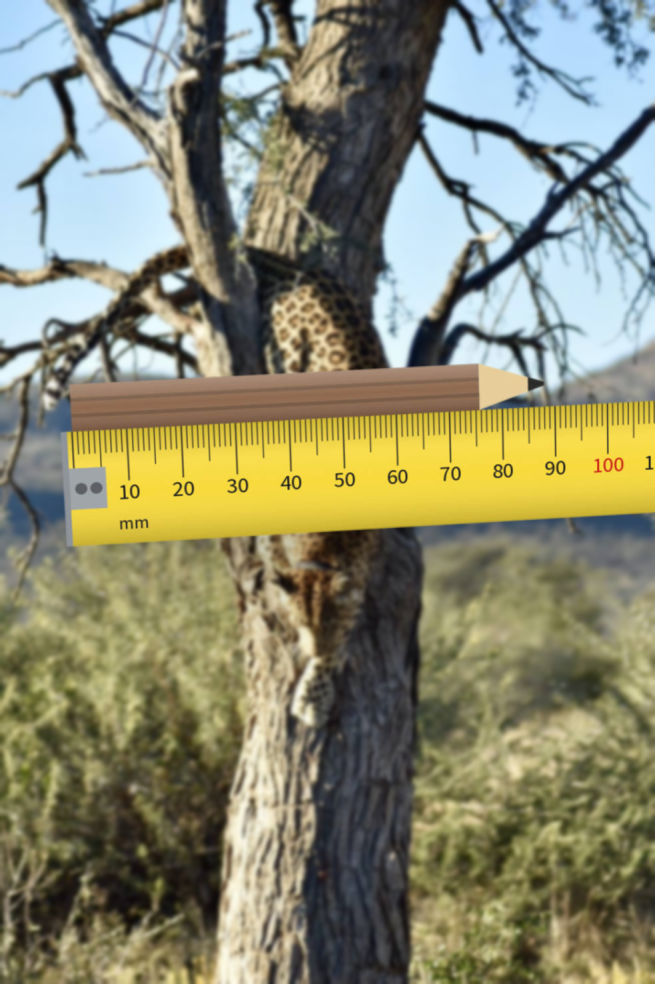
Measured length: 88 mm
